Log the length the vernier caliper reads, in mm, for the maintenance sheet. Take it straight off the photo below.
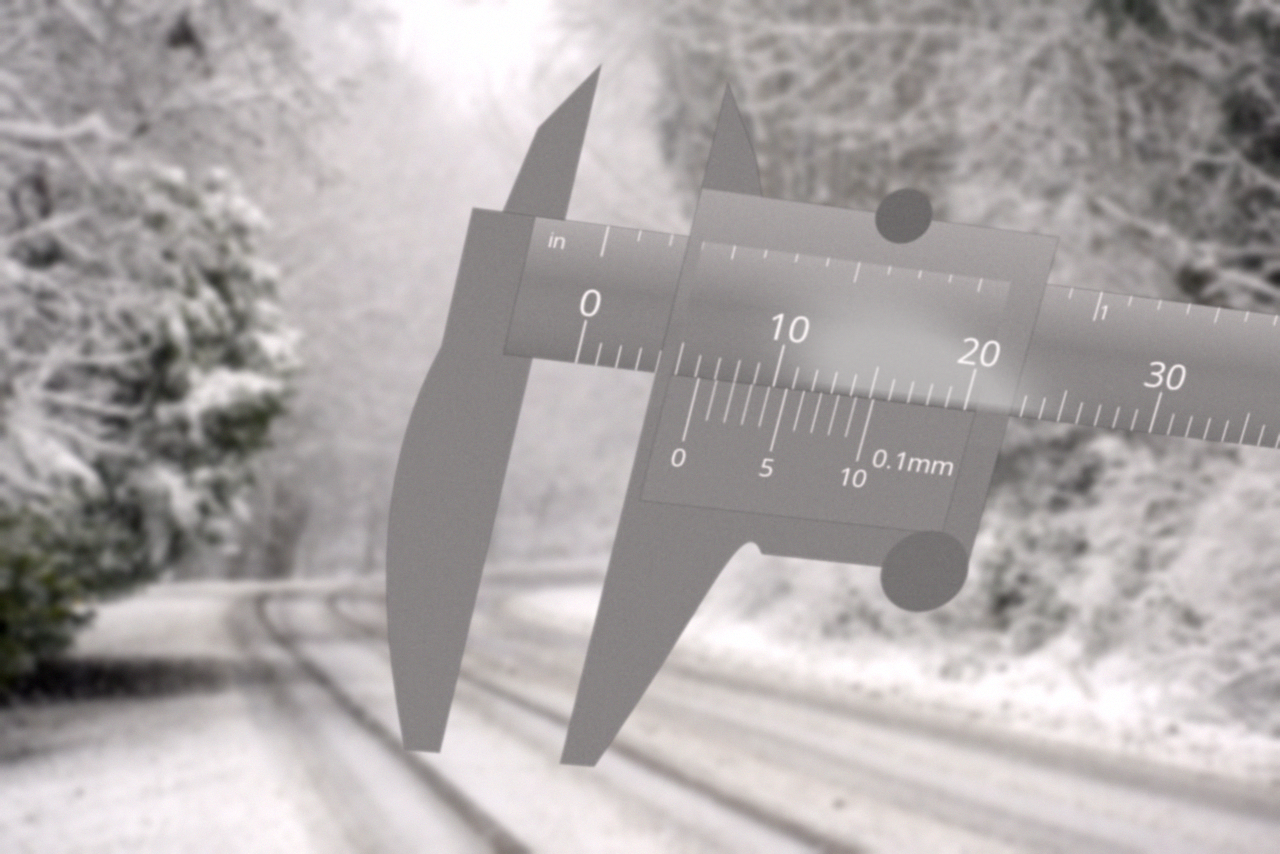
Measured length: 6.2 mm
